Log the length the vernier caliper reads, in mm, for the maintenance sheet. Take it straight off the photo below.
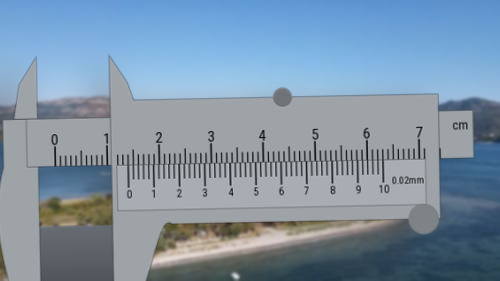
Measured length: 14.0 mm
